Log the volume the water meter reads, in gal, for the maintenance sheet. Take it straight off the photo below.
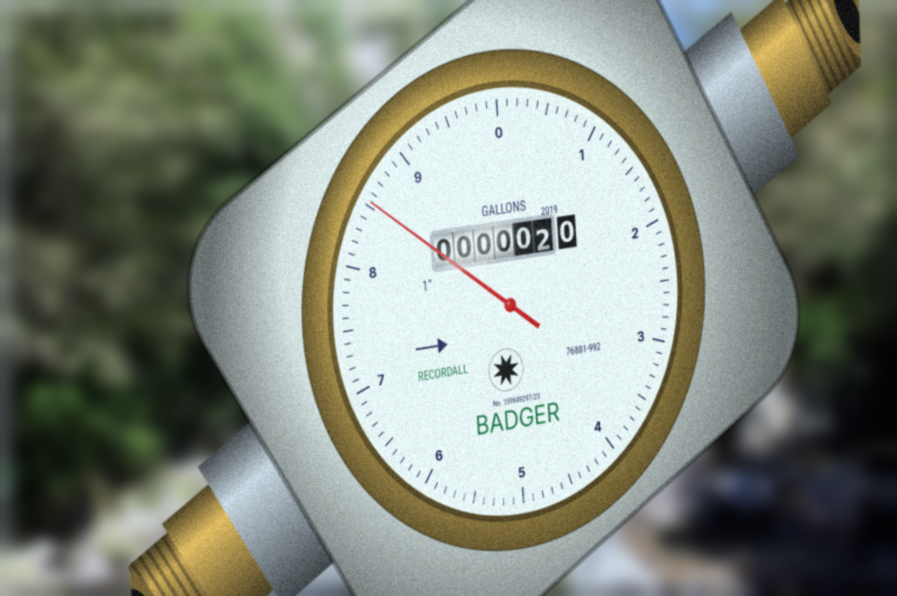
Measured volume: 18.5 gal
